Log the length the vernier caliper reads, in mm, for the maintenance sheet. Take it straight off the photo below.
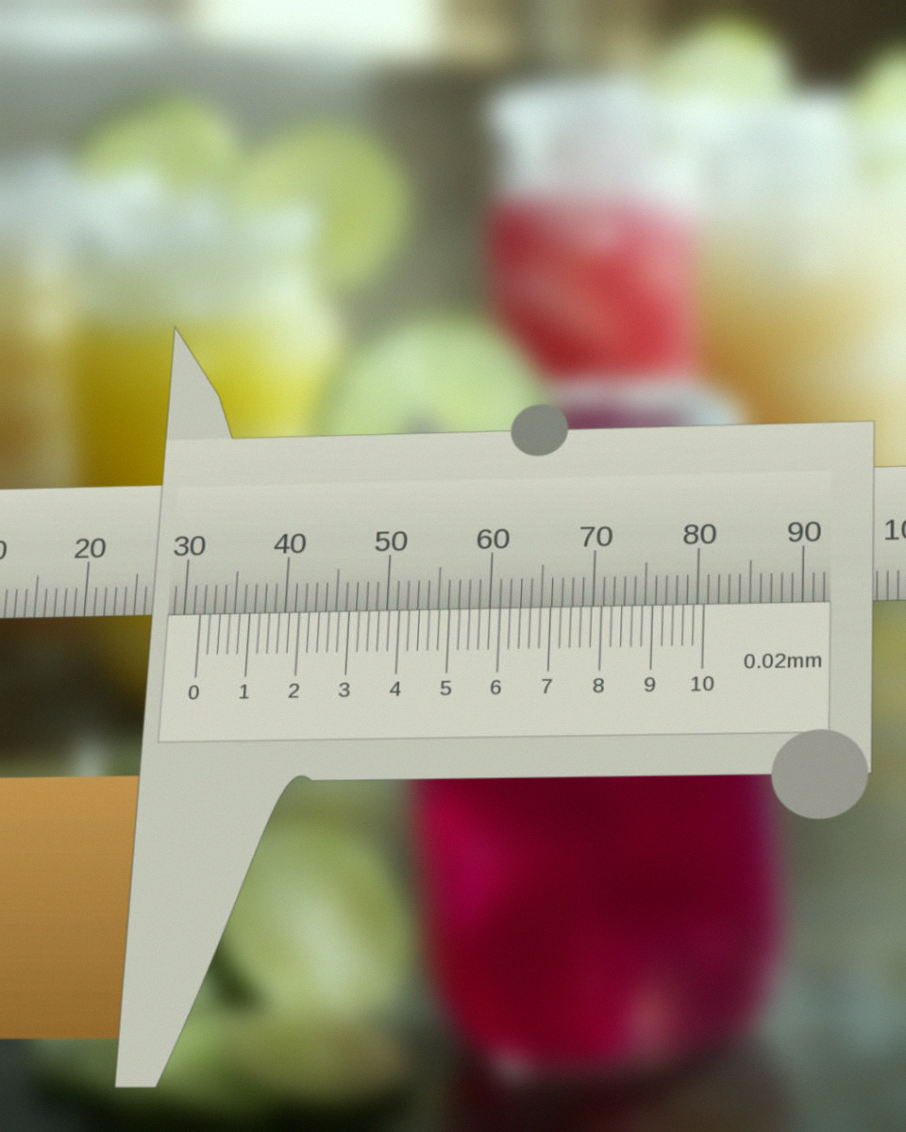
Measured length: 31.6 mm
